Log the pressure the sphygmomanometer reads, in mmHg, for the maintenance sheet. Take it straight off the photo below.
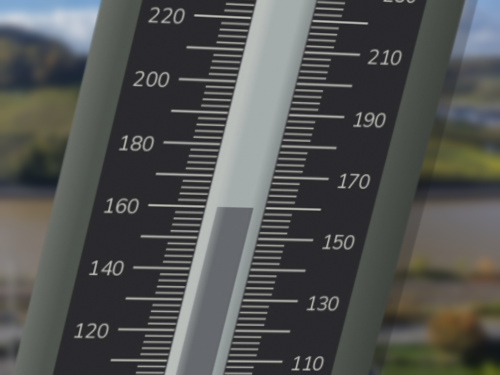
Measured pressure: 160 mmHg
